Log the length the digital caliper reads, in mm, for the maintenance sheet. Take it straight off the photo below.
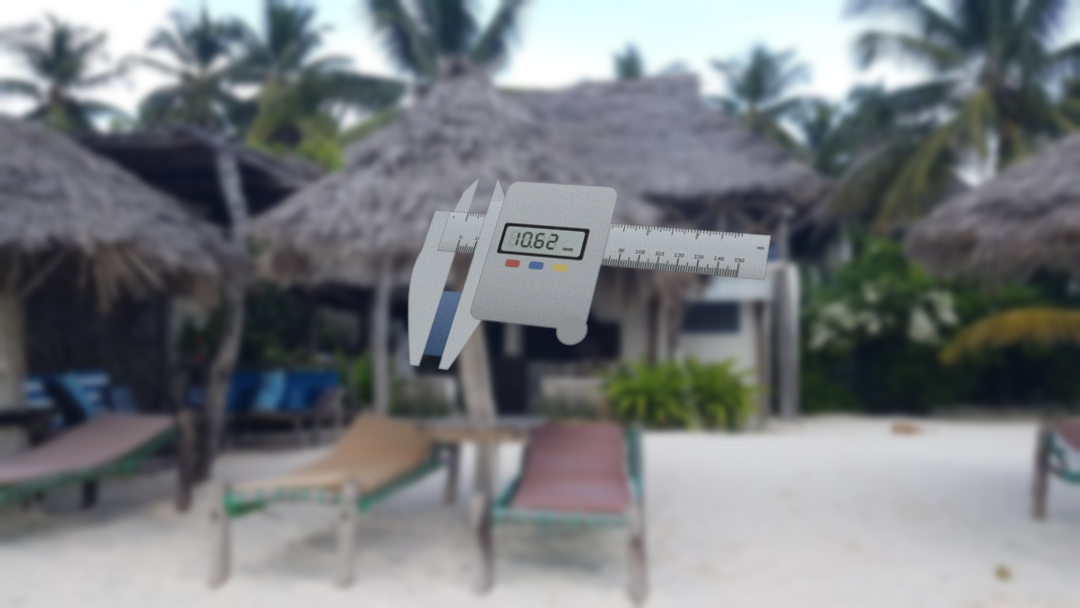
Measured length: 10.62 mm
